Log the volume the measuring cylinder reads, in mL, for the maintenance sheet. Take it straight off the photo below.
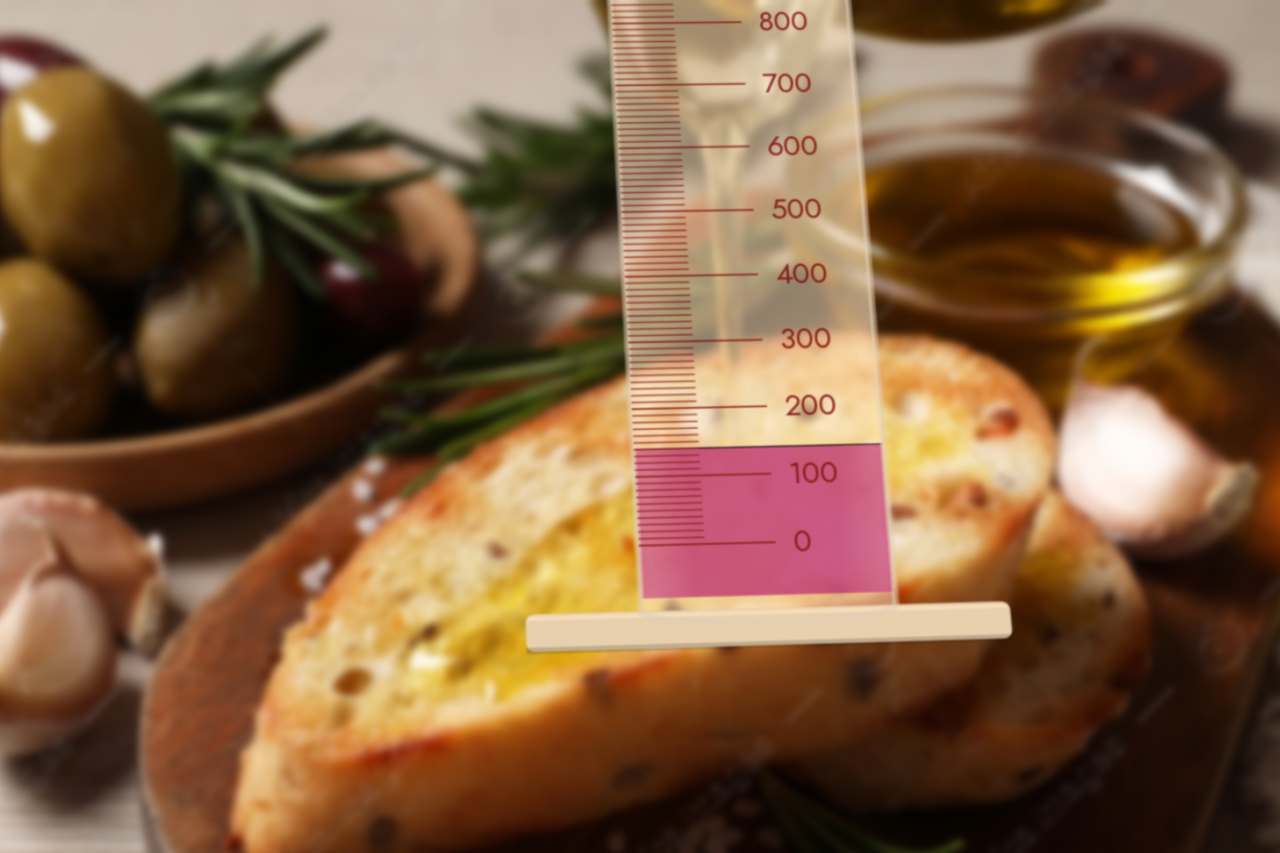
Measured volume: 140 mL
